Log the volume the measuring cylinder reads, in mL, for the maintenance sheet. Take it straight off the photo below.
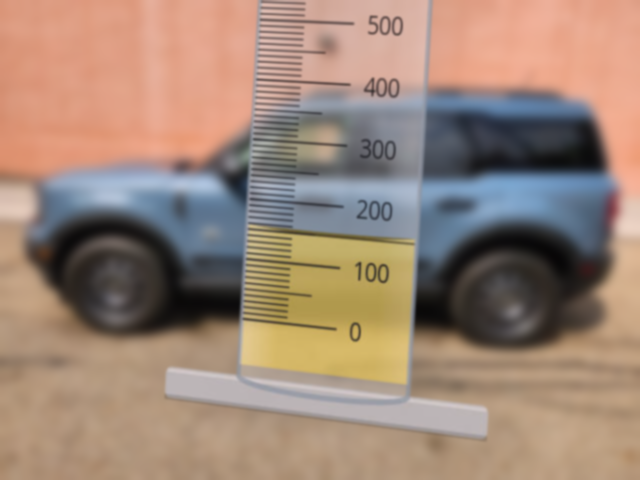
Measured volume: 150 mL
